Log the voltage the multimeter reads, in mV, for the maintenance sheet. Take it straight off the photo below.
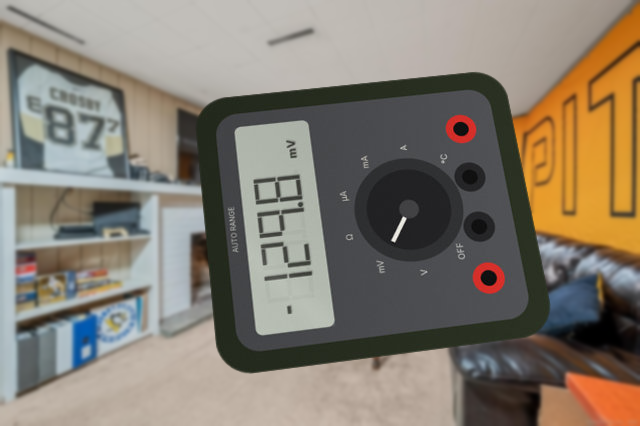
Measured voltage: -129.8 mV
